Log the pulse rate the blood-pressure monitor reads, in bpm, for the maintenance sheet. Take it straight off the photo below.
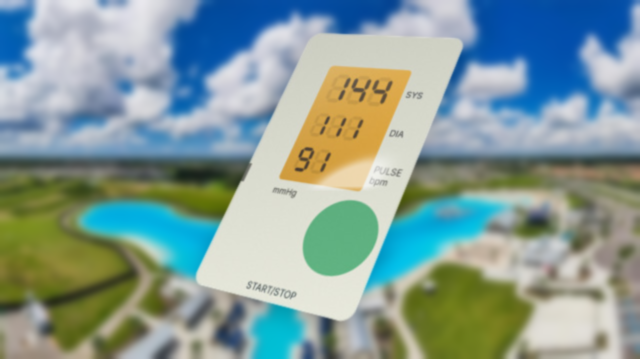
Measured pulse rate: 91 bpm
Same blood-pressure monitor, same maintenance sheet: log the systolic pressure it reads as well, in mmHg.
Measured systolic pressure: 144 mmHg
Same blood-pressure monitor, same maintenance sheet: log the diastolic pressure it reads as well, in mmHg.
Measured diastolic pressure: 111 mmHg
